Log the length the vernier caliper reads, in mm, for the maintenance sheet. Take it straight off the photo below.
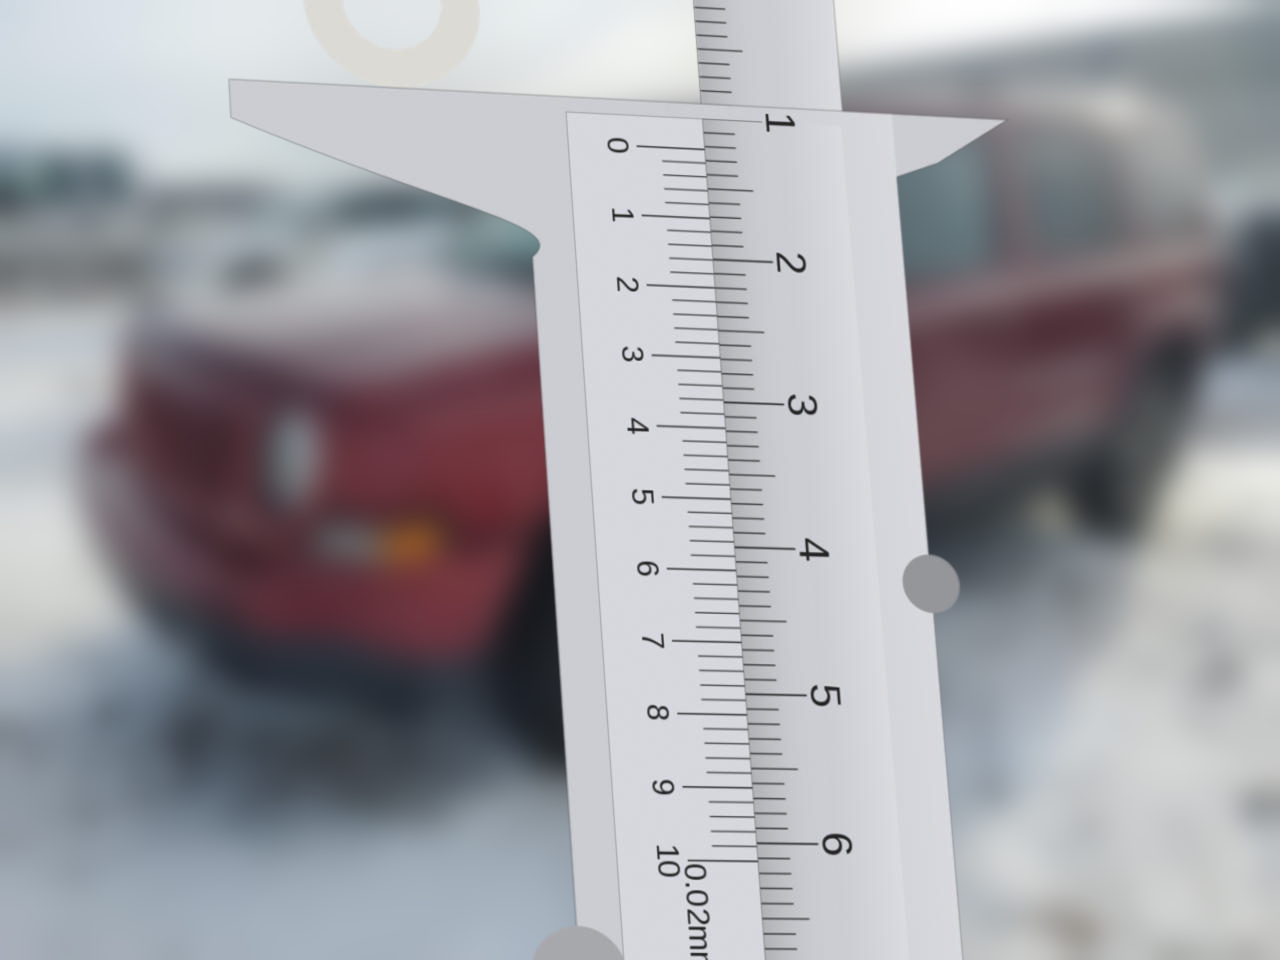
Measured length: 12.2 mm
